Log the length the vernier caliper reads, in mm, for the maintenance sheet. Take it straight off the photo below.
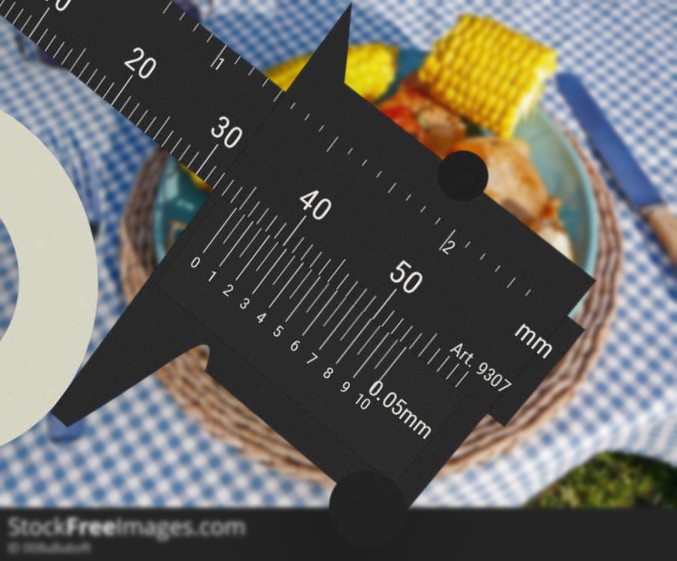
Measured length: 34.7 mm
